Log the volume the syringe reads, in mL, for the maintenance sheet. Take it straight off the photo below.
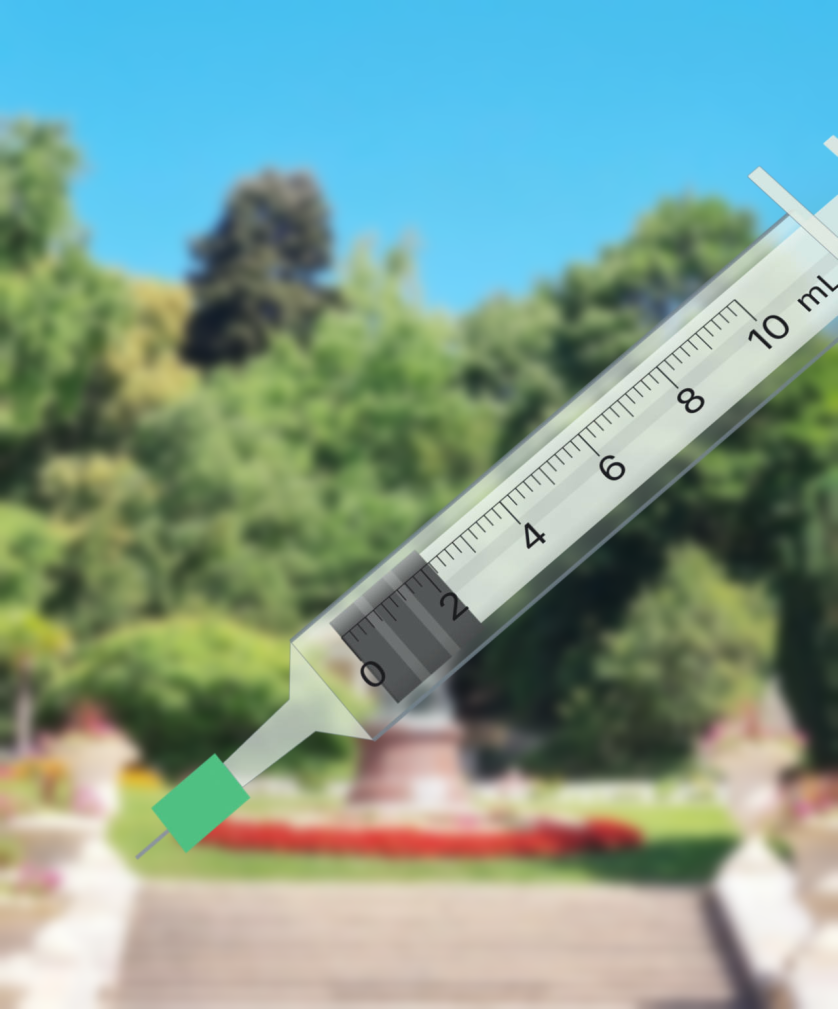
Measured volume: 0 mL
